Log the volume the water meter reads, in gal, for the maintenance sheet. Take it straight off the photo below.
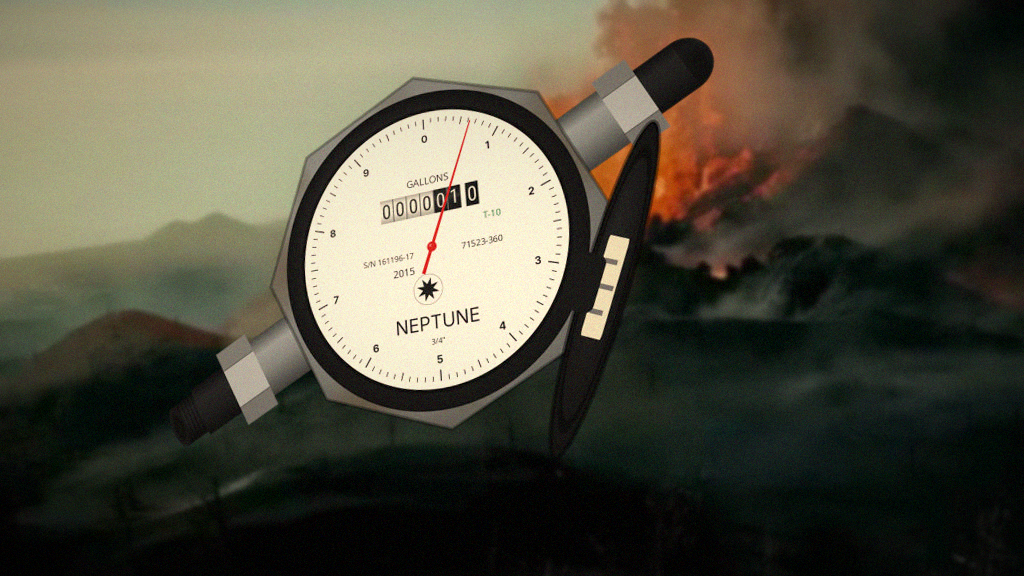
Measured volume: 10.6 gal
